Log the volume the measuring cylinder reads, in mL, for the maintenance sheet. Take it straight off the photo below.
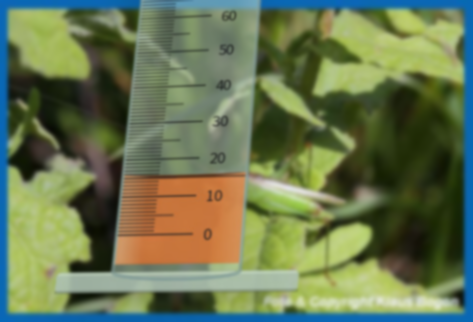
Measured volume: 15 mL
